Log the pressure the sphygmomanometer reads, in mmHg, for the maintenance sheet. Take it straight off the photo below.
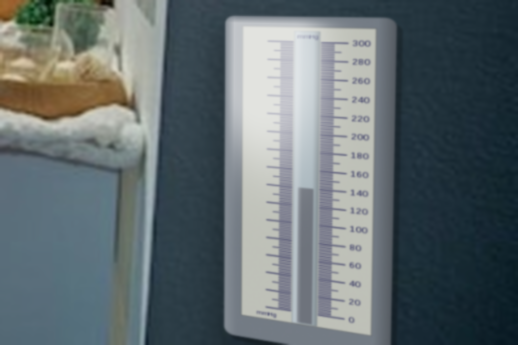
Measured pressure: 140 mmHg
